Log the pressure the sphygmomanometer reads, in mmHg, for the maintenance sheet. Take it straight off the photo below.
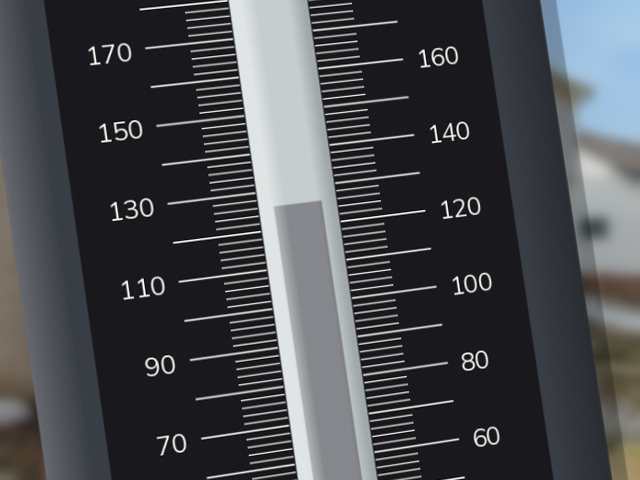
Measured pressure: 126 mmHg
